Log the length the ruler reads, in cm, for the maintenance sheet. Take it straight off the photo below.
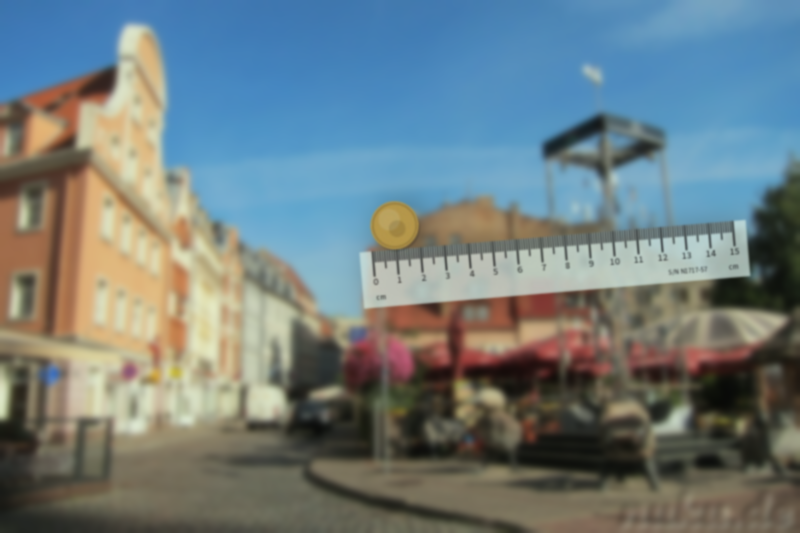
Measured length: 2 cm
